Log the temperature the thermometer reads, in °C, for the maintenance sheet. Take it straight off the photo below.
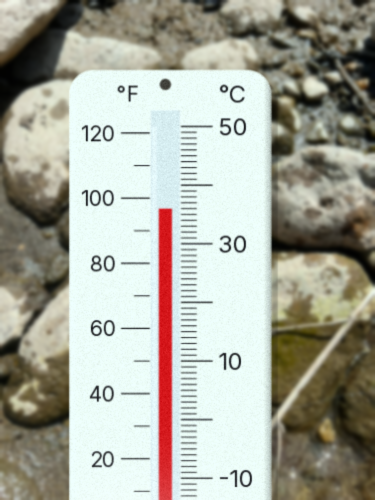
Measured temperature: 36 °C
